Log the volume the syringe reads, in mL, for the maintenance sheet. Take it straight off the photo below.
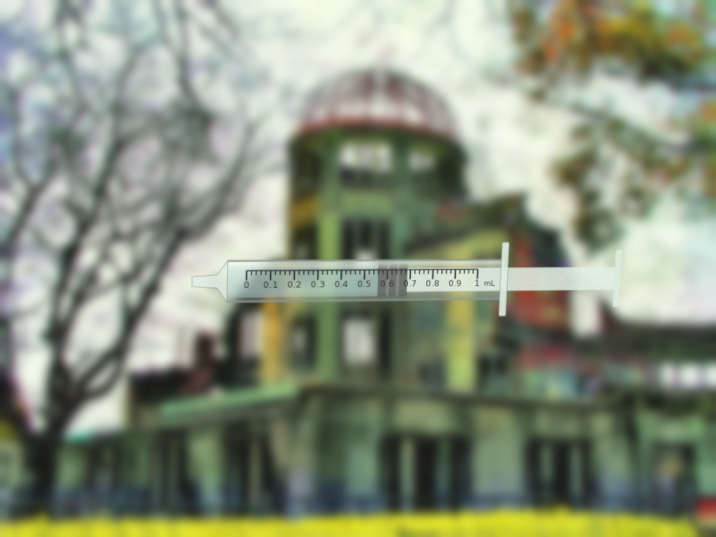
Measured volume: 0.56 mL
